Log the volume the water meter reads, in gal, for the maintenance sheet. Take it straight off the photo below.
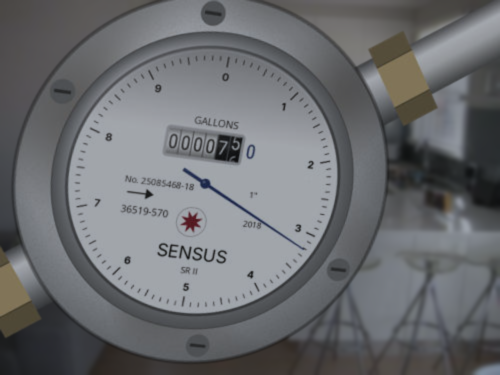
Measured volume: 753.2 gal
